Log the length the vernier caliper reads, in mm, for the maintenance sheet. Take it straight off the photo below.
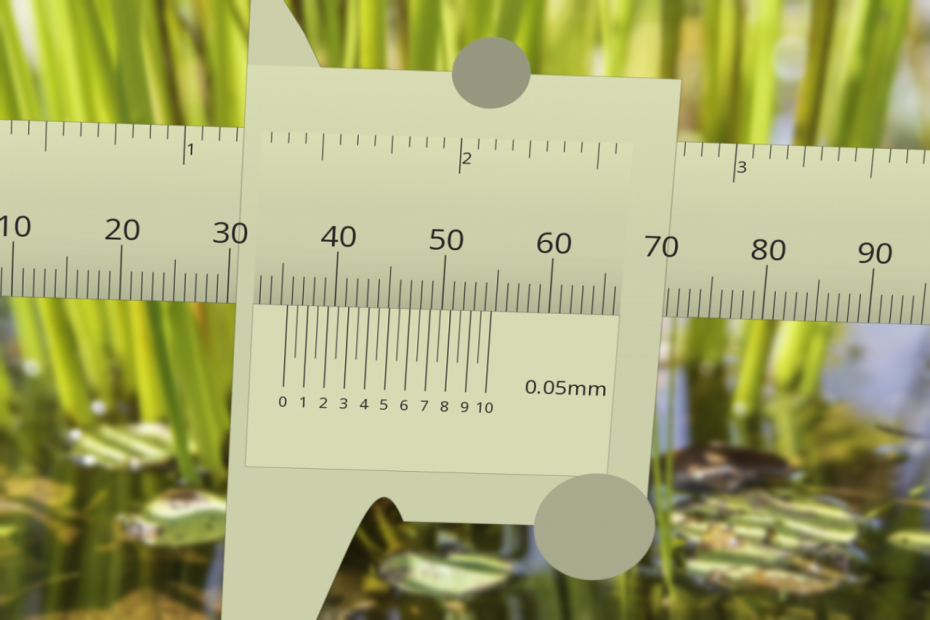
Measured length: 35.6 mm
